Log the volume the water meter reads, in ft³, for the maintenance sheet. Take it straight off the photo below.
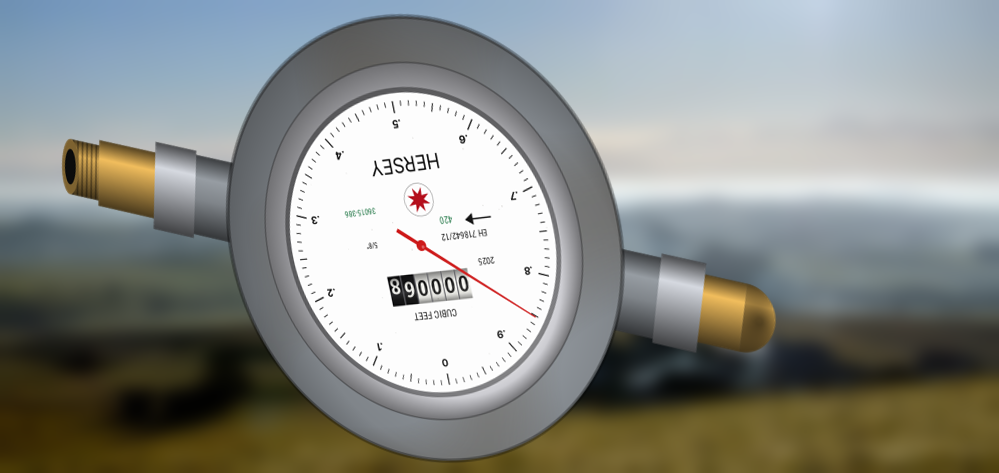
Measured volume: 67.85 ft³
